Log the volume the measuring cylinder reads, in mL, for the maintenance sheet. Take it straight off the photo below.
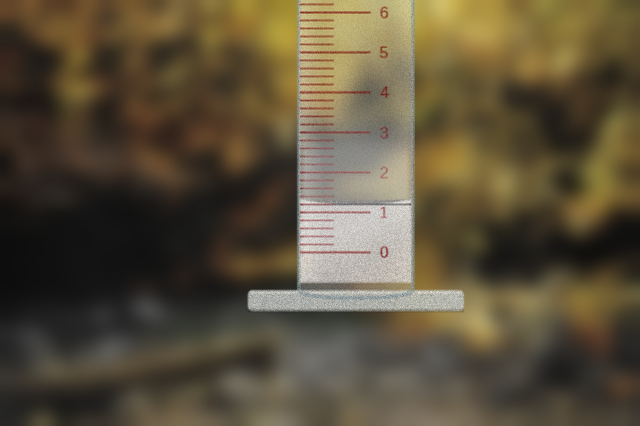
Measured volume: 1.2 mL
